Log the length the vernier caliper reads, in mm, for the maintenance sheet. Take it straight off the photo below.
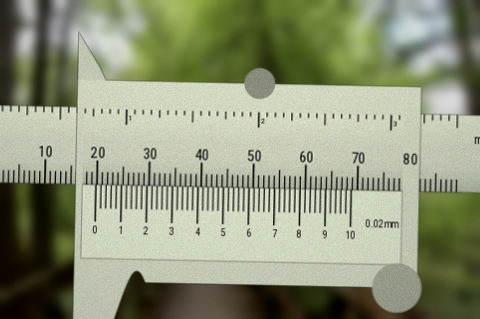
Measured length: 19.8 mm
